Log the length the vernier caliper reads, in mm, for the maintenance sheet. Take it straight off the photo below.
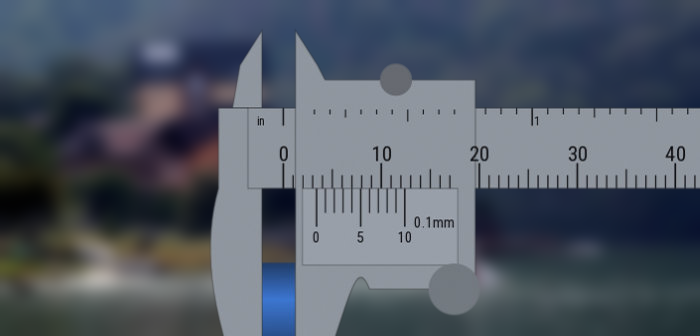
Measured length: 3.4 mm
